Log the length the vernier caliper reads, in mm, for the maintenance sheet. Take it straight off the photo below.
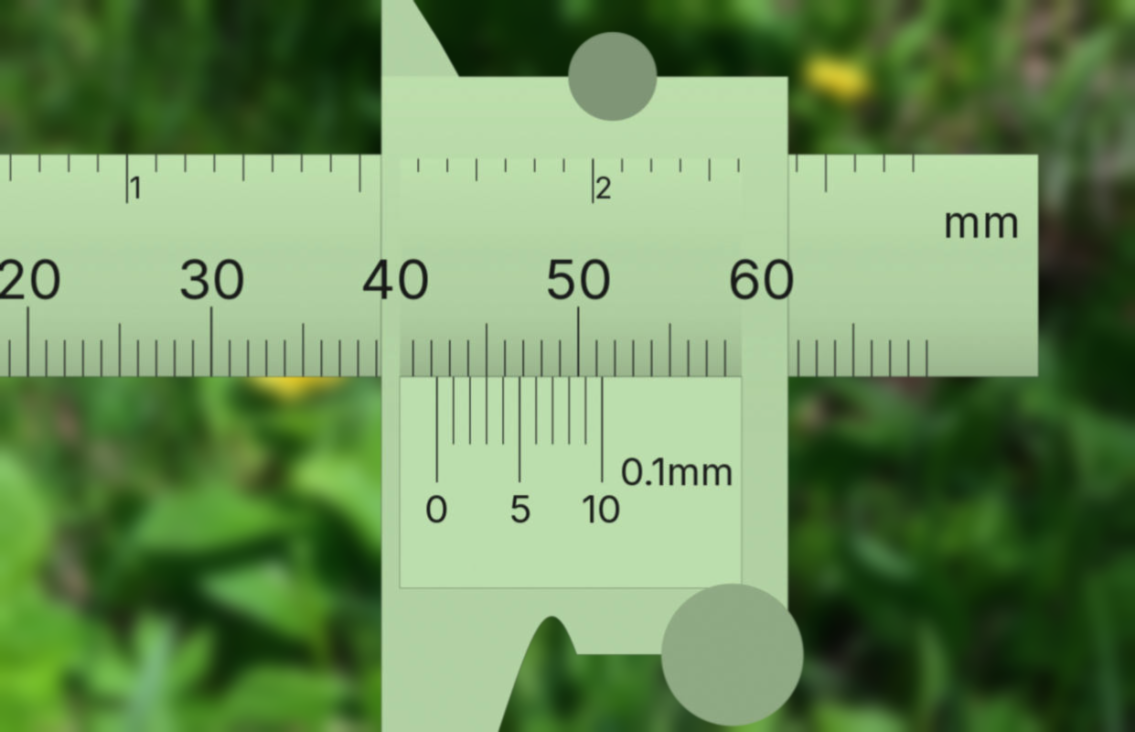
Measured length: 42.3 mm
